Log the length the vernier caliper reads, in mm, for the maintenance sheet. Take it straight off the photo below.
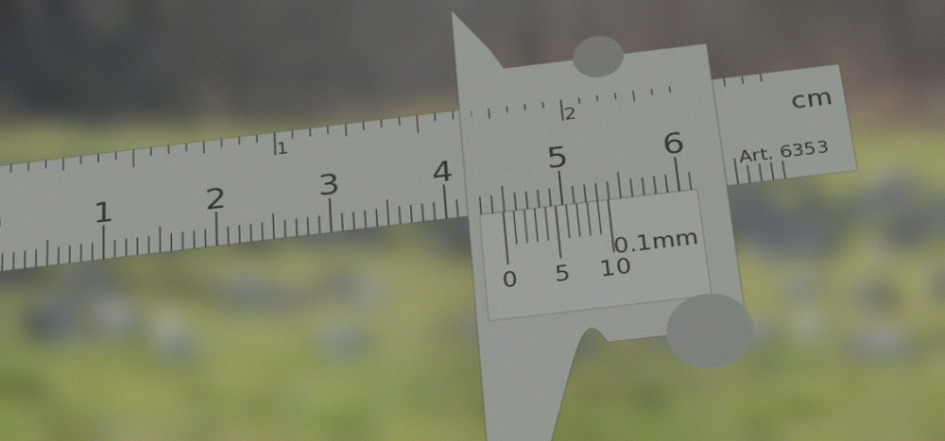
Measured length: 44.9 mm
